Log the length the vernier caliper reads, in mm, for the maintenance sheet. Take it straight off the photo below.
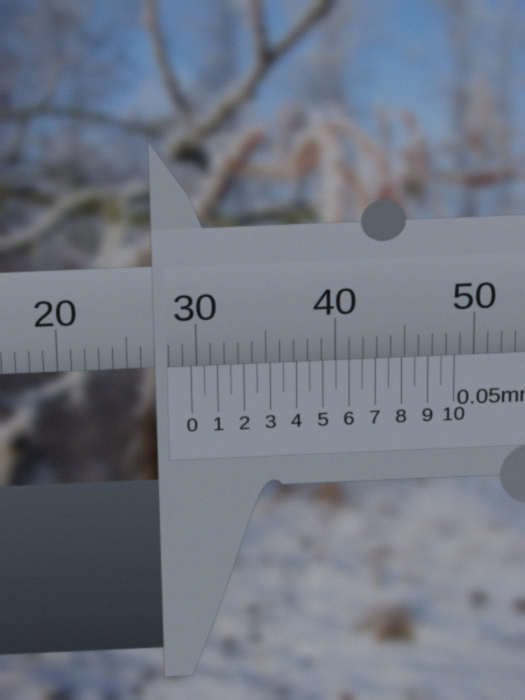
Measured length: 29.6 mm
